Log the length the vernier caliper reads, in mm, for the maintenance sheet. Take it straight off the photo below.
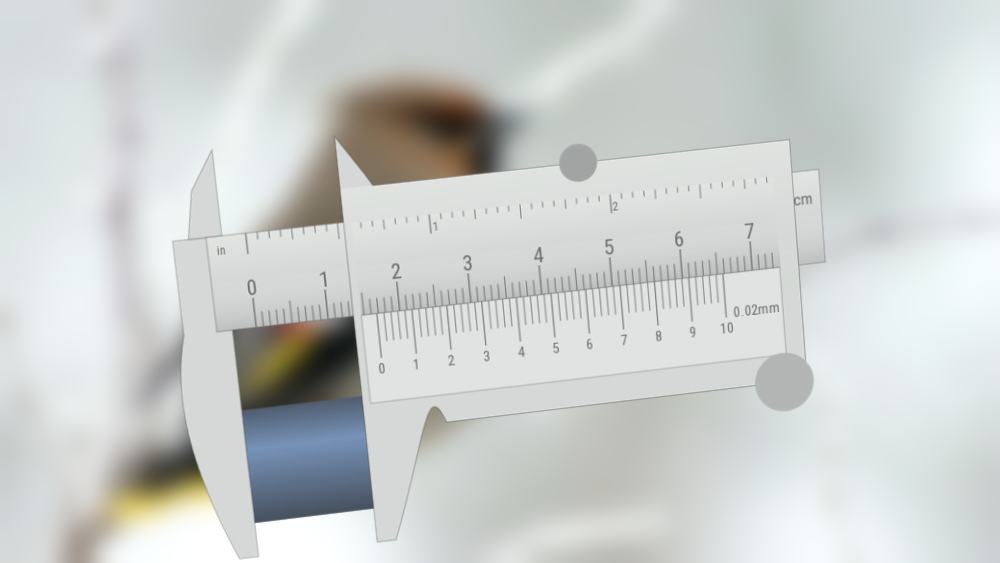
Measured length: 16.8 mm
